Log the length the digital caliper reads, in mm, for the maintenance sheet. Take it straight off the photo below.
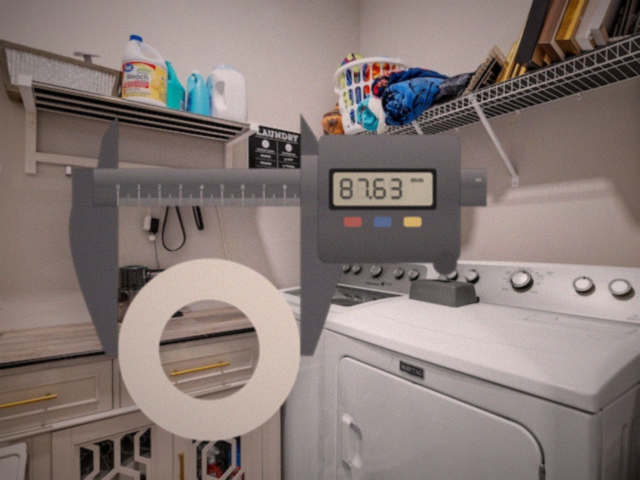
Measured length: 87.63 mm
